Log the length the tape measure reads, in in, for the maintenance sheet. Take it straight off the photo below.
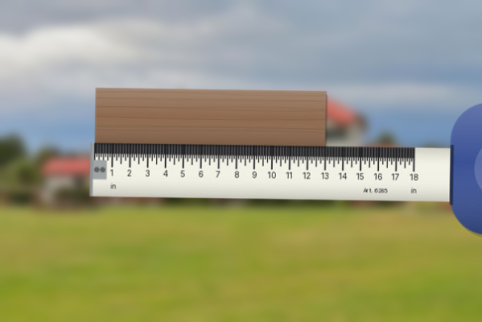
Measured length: 13 in
